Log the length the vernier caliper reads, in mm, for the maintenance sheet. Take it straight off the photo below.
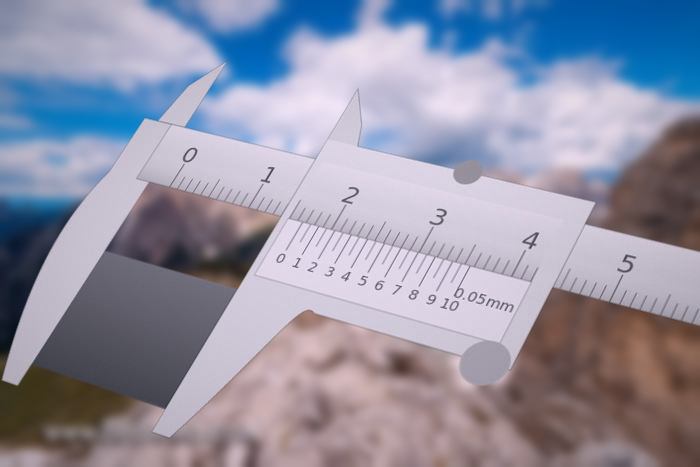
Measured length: 16.6 mm
